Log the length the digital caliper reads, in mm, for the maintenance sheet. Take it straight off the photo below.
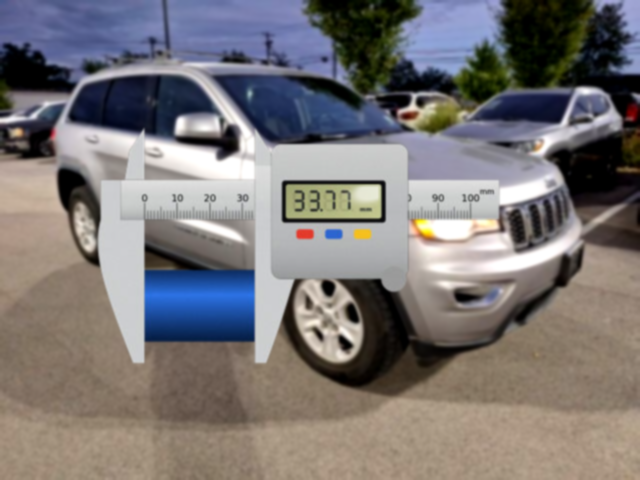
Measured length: 33.77 mm
